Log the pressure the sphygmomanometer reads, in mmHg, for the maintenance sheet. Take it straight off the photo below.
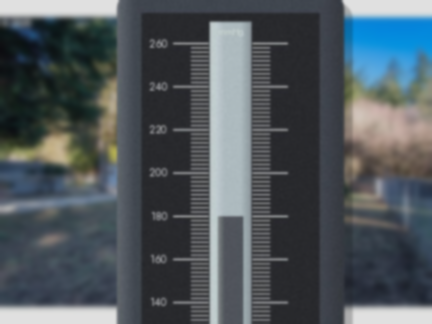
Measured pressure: 180 mmHg
